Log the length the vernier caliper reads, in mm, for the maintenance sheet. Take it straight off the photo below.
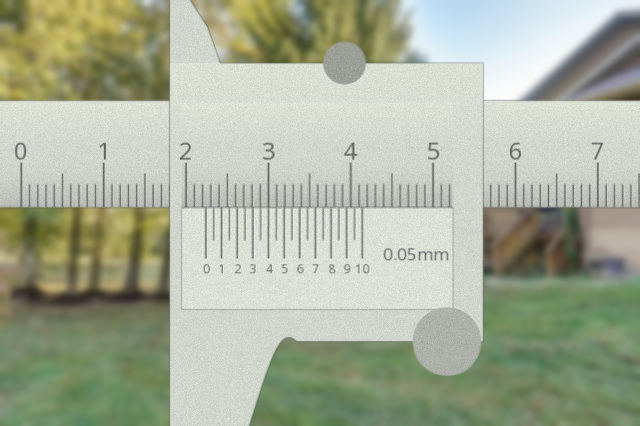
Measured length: 22.4 mm
